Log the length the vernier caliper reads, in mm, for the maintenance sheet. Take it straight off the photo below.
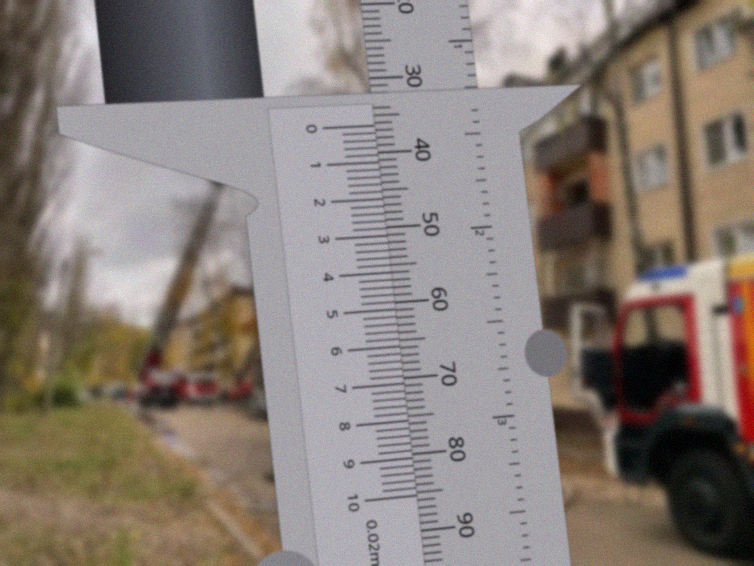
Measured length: 36.4 mm
